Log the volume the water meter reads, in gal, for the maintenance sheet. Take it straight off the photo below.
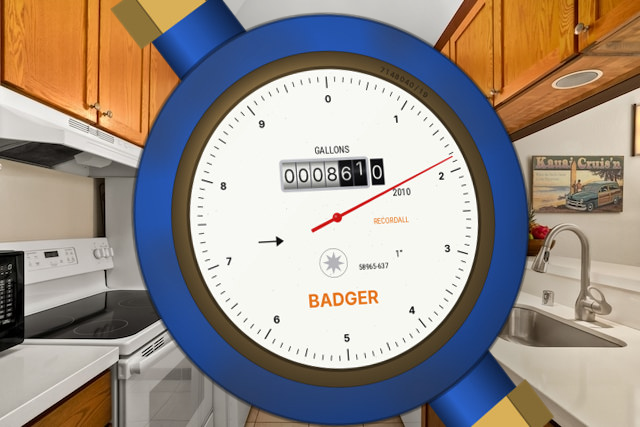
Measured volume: 8611.8 gal
